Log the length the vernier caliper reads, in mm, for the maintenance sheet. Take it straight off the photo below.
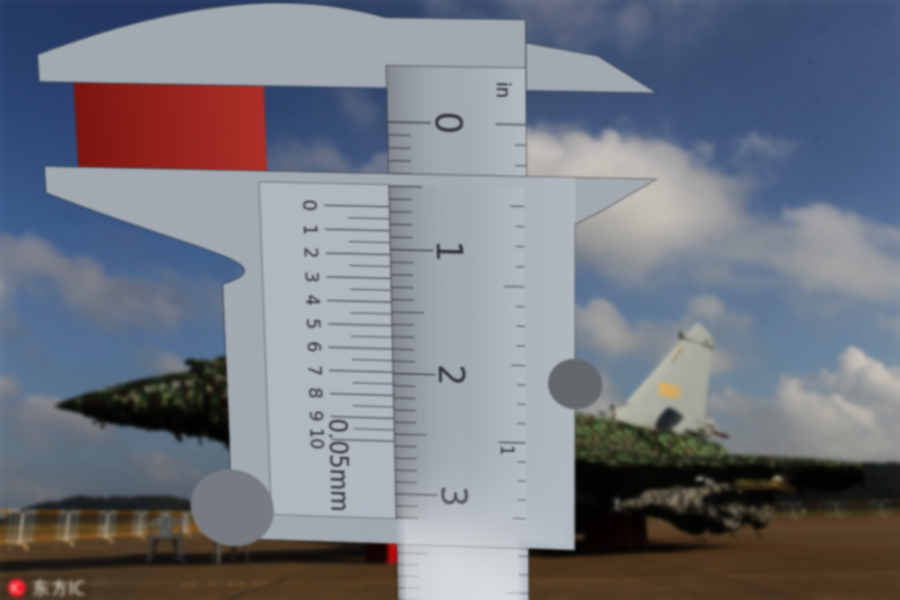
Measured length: 6.6 mm
